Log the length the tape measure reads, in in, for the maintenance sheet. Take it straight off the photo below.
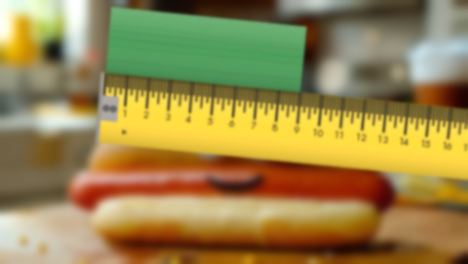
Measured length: 9 in
